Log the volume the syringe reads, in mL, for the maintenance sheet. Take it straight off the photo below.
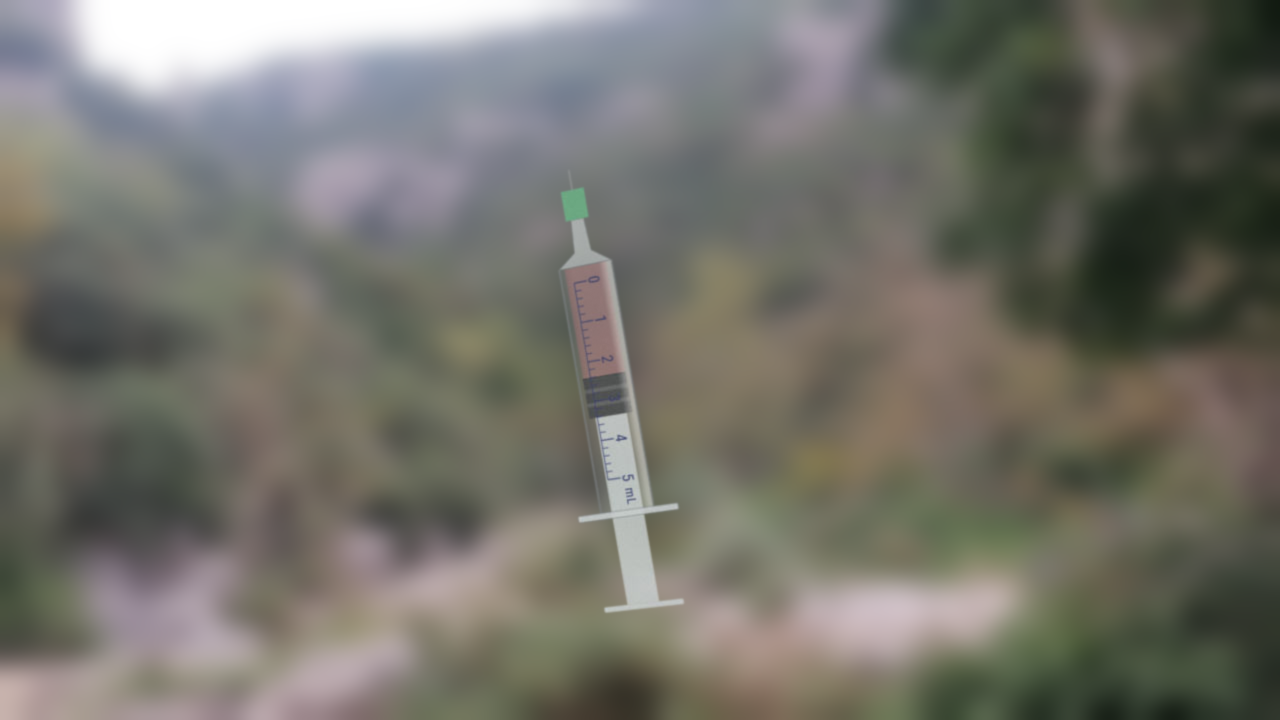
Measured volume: 2.4 mL
